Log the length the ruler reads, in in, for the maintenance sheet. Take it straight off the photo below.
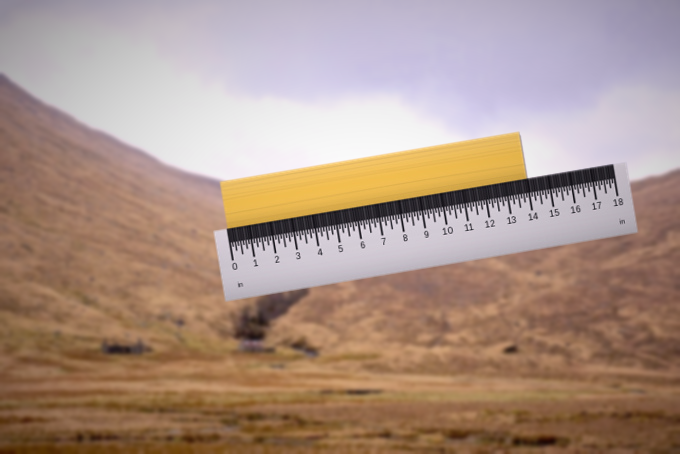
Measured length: 14 in
